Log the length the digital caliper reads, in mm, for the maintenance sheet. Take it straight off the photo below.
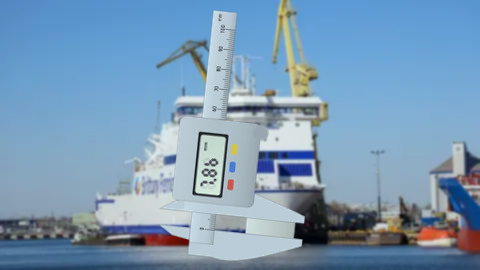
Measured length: 7.86 mm
